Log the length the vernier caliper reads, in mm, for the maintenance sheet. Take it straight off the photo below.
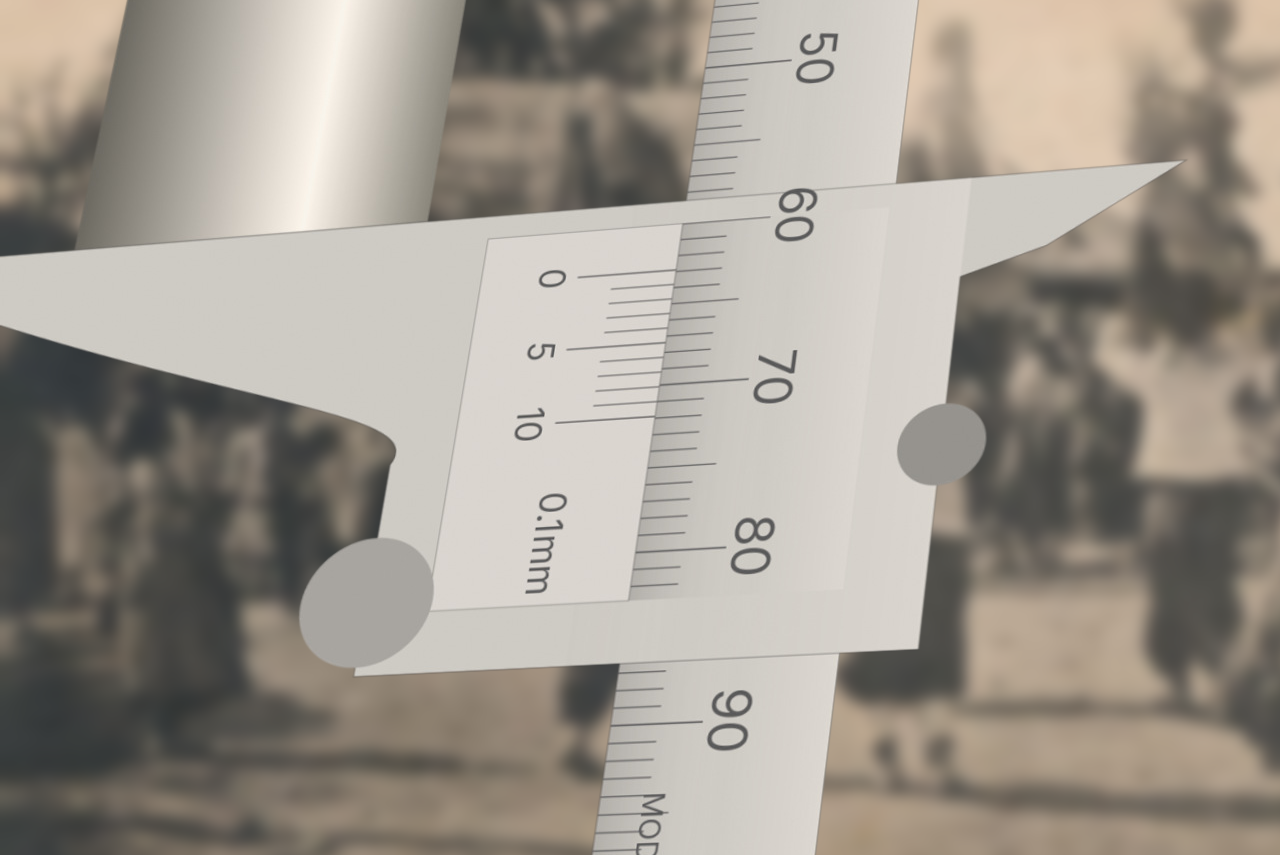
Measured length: 62.9 mm
